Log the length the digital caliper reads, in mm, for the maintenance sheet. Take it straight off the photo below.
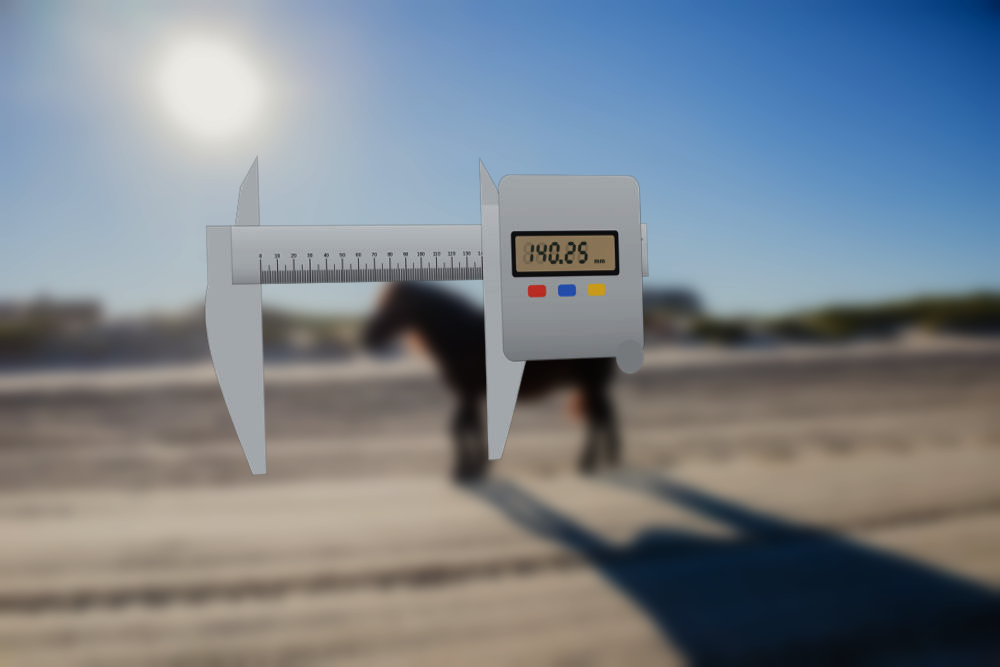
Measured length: 140.25 mm
